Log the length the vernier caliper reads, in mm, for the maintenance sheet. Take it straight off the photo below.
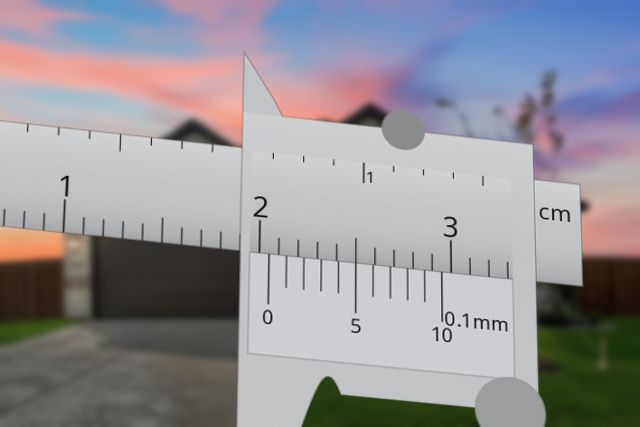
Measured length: 20.5 mm
